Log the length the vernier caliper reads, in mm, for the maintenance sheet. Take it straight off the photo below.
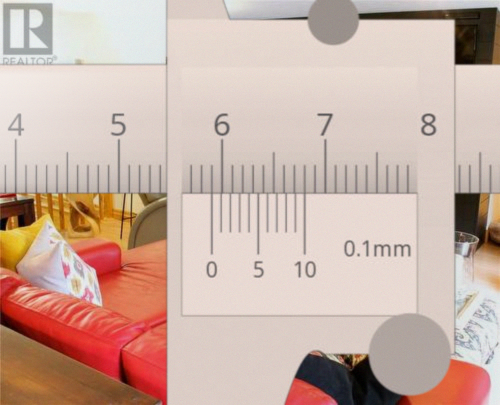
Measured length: 59.0 mm
